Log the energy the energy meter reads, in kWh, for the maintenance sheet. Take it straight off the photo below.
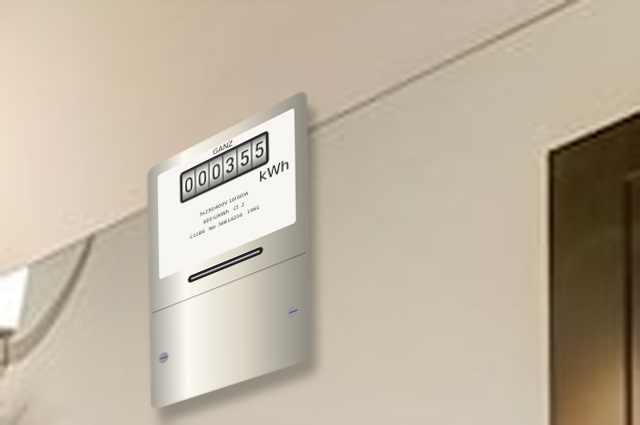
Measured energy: 355 kWh
